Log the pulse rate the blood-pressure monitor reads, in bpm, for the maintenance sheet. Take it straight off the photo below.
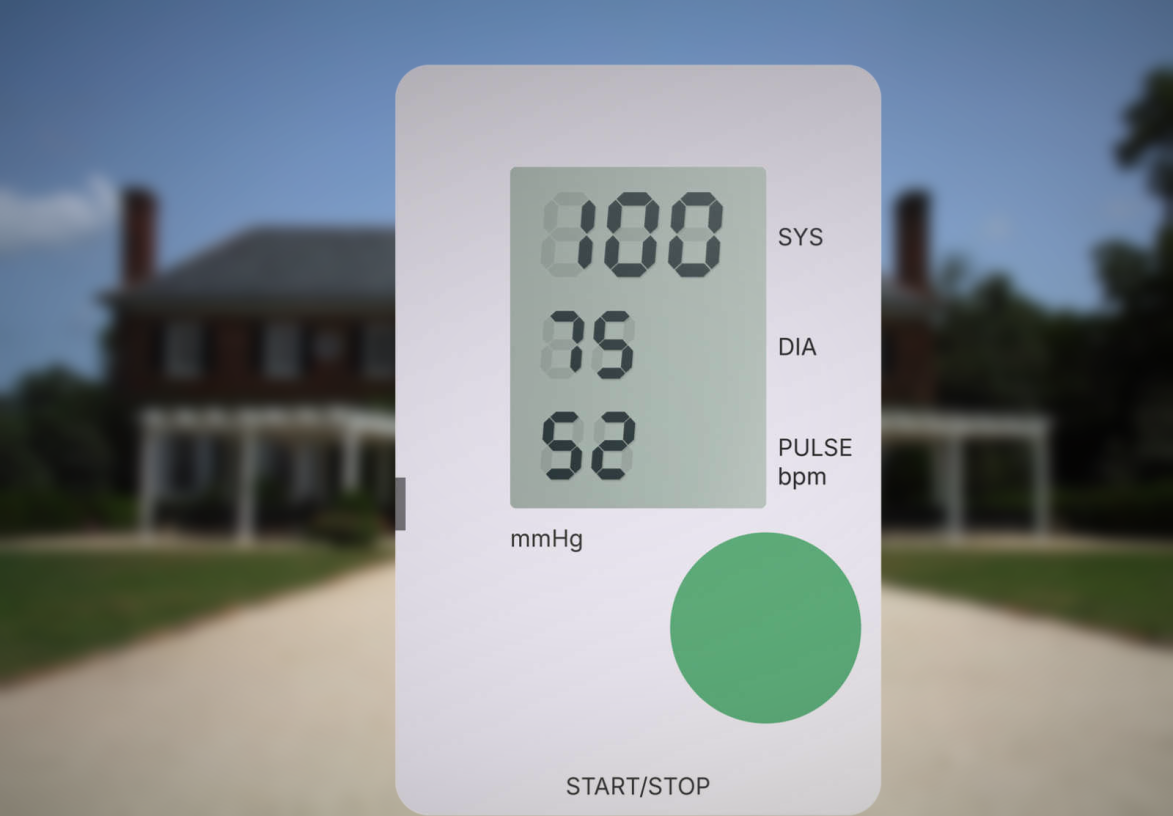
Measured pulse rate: 52 bpm
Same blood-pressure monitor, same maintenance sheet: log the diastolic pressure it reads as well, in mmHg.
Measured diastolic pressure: 75 mmHg
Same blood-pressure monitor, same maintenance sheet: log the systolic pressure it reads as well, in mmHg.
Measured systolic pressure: 100 mmHg
